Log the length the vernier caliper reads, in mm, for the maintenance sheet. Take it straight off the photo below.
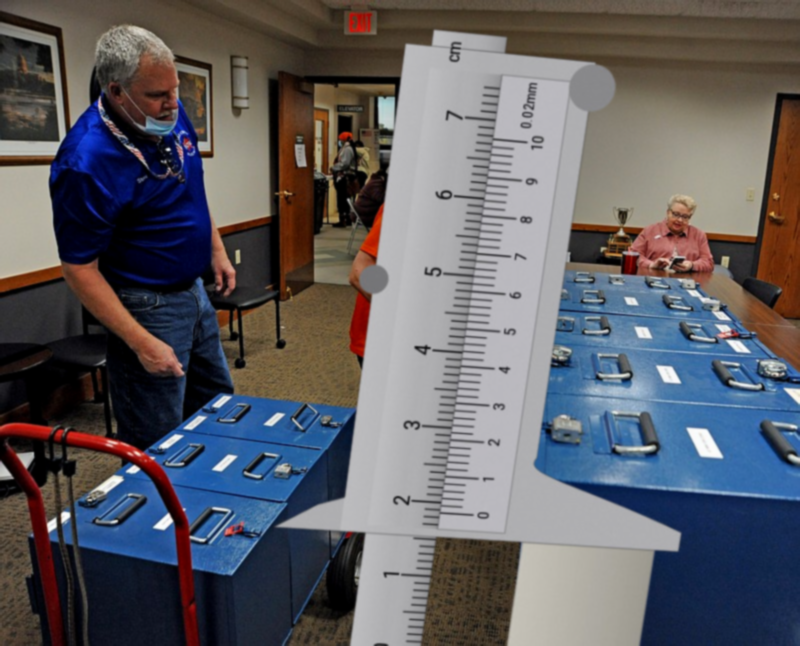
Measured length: 18.6 mm
